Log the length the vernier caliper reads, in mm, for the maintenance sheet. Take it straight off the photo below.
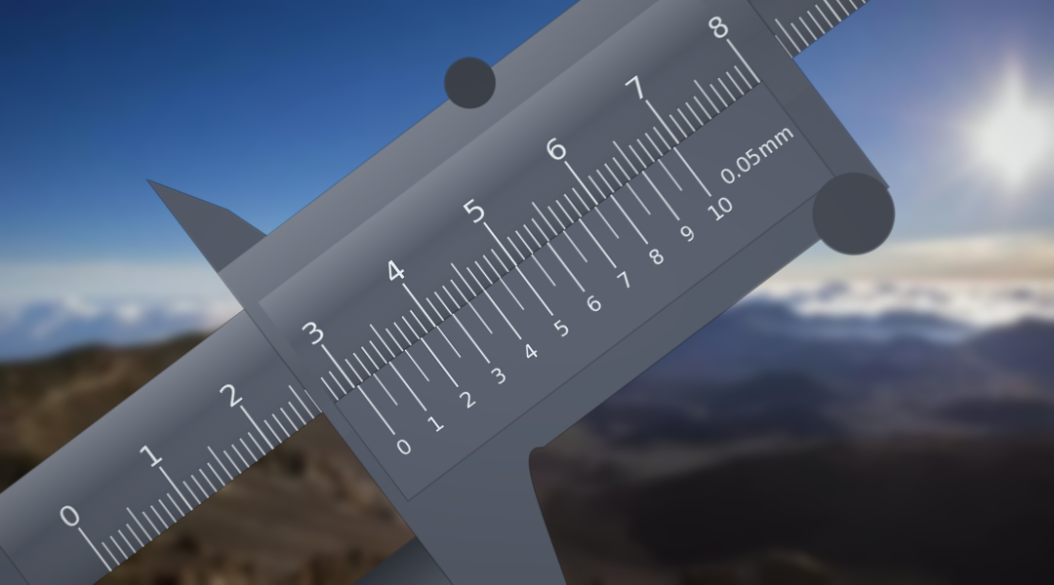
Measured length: 30.4 mm
